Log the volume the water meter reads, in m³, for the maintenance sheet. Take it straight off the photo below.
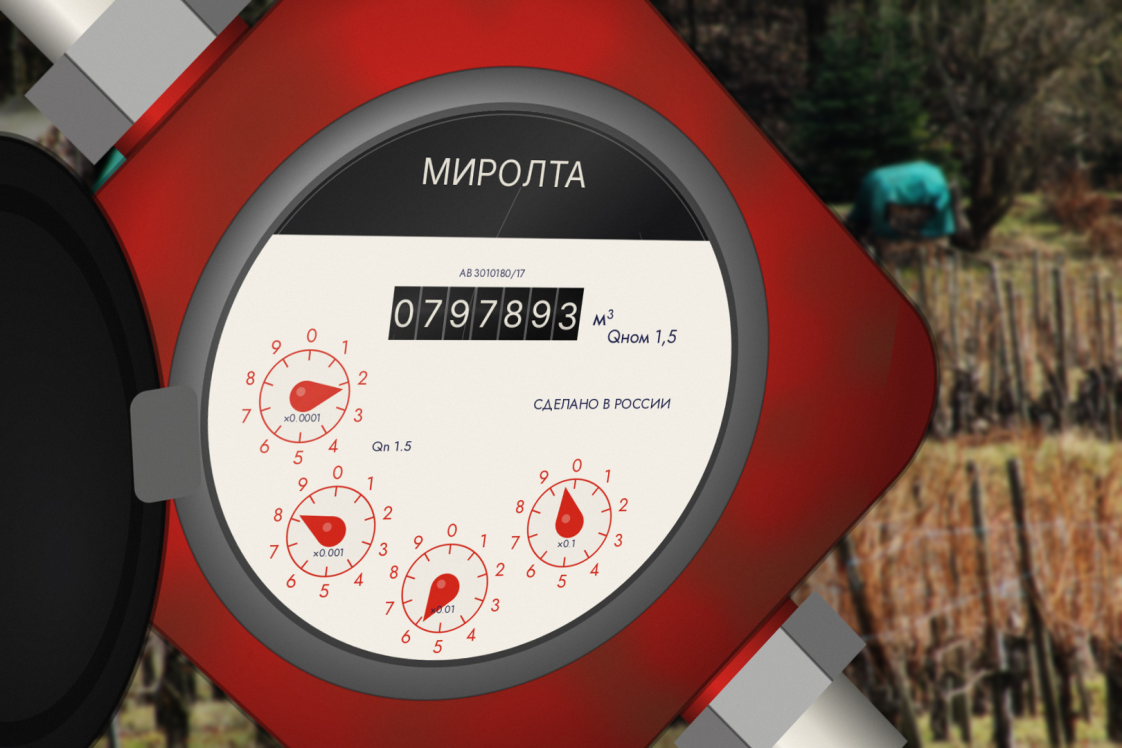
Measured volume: 797892.9582 m³
